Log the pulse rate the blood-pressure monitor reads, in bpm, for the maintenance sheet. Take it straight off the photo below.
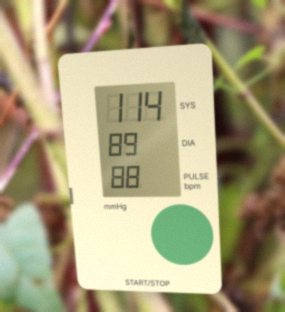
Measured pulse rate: 88 bpm
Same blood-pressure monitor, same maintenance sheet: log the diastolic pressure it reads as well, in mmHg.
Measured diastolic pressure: 89 mmHg
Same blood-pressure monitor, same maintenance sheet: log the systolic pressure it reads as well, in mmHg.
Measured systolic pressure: 114 mmHg
